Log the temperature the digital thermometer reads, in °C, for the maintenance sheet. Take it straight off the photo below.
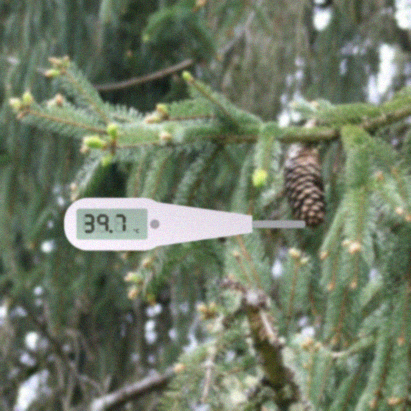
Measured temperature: 39.7 °C
